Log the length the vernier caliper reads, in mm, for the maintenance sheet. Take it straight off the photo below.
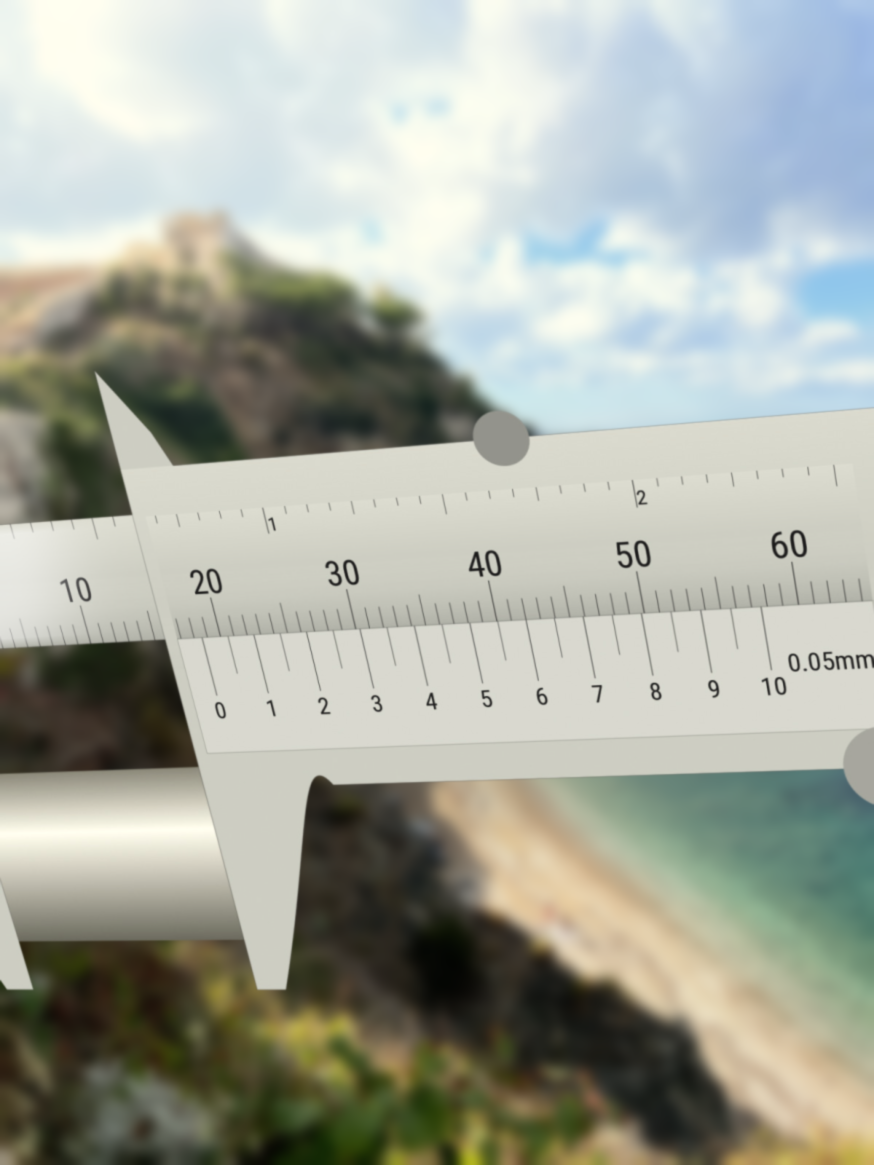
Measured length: 18.6 mm
